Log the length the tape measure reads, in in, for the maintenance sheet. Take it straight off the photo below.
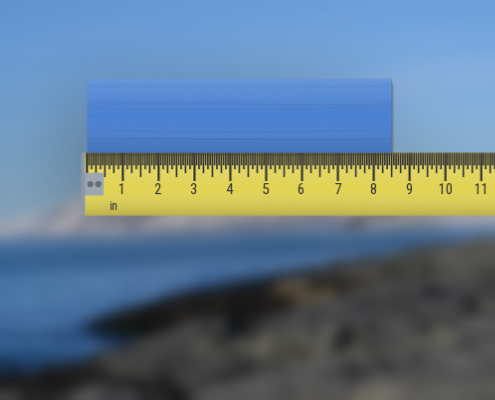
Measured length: 8.5 in
